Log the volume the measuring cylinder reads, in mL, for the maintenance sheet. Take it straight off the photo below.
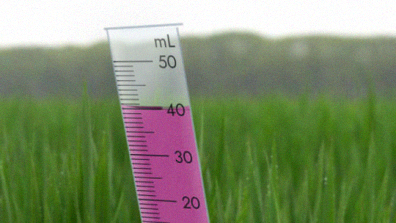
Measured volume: 40 mL
